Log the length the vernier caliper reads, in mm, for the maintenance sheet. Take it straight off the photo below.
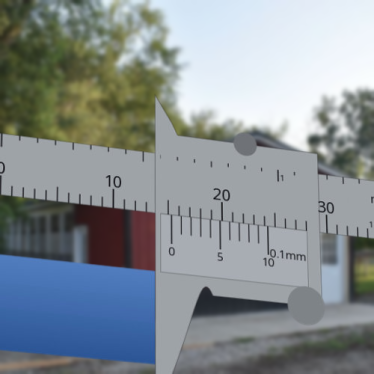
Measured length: 15.3 mm
